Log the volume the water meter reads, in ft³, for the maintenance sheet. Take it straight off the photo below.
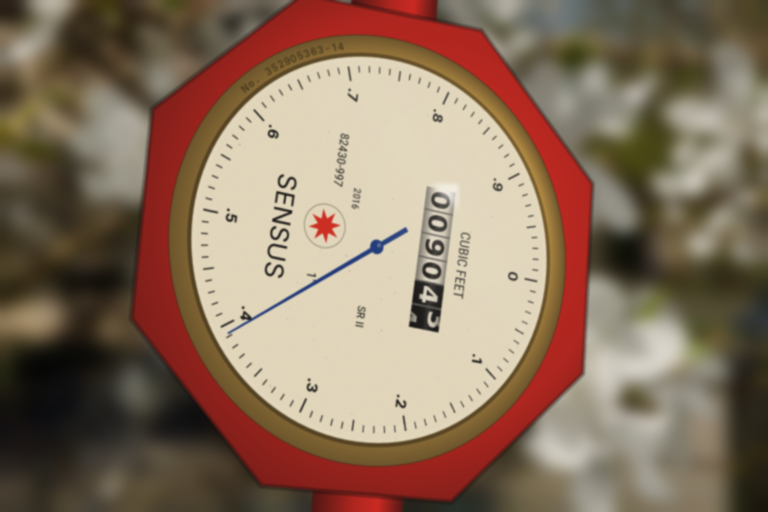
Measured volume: 9043.39 ft³
